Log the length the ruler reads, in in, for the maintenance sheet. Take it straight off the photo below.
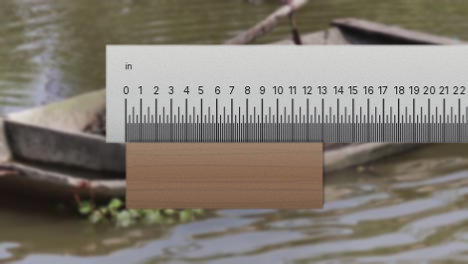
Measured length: 13 in
